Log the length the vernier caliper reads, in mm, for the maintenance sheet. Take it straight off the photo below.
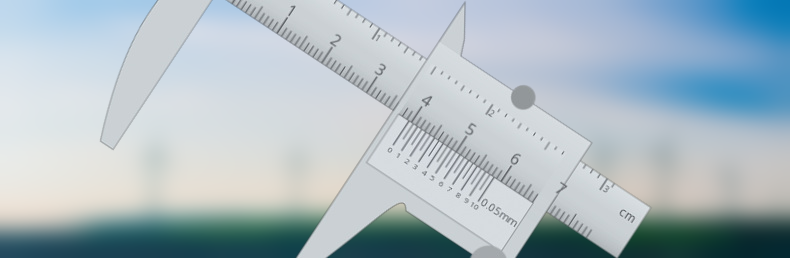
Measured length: 39.5 mm
